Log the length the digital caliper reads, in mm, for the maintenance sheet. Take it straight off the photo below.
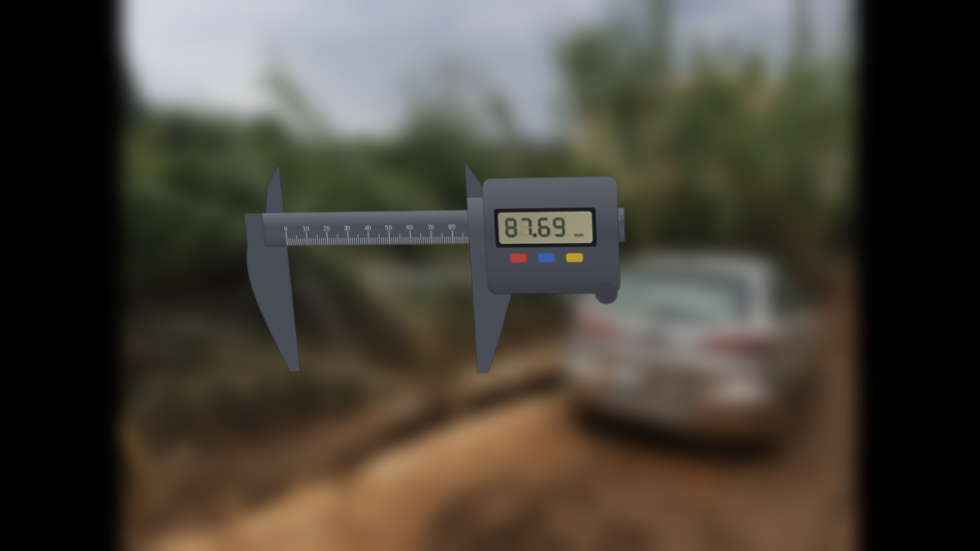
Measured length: 87.69 mm
